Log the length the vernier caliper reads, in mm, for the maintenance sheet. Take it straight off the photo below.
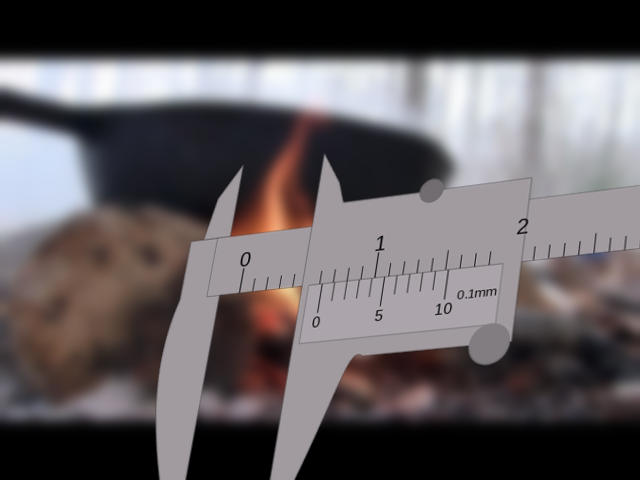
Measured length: 6.2 mm
